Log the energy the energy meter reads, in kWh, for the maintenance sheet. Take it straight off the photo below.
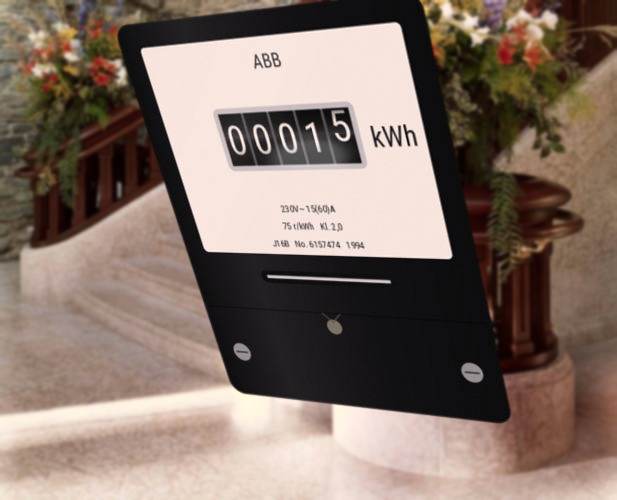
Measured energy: 15 kWh
